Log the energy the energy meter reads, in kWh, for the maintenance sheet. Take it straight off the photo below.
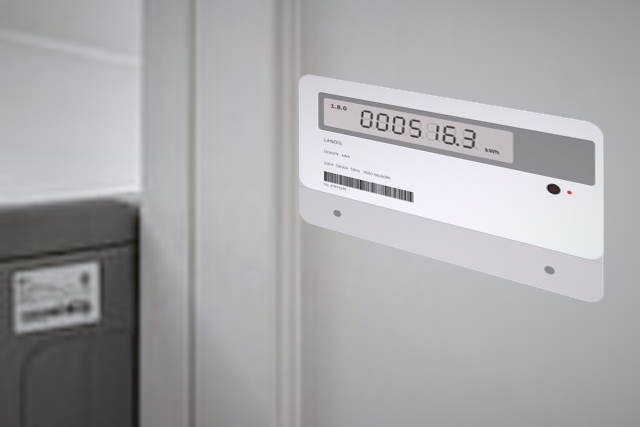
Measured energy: 516.3 kWh
